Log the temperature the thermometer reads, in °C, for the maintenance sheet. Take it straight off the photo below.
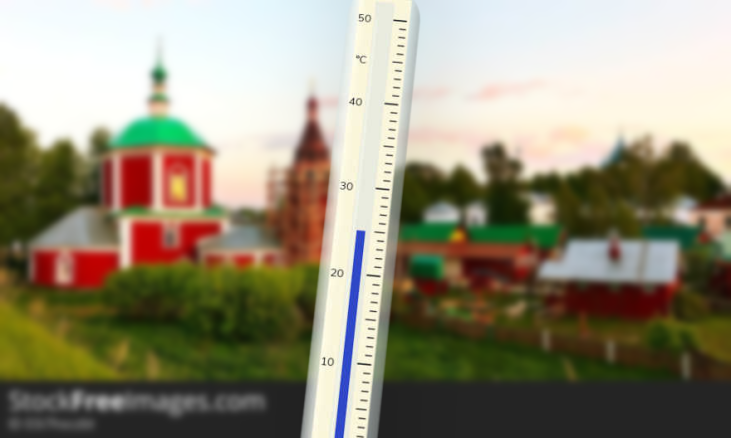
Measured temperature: 25 °C
